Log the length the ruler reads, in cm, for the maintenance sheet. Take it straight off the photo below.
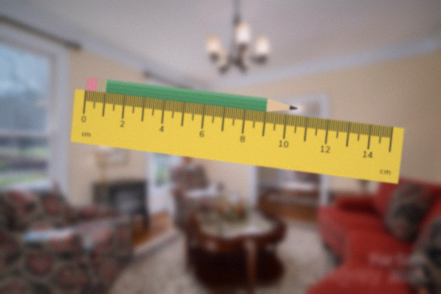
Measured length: 10.5 cm
